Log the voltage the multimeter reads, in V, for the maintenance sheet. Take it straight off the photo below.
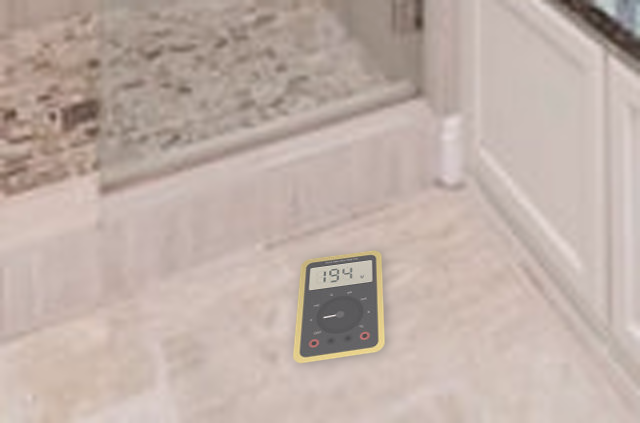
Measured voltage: 194 V
